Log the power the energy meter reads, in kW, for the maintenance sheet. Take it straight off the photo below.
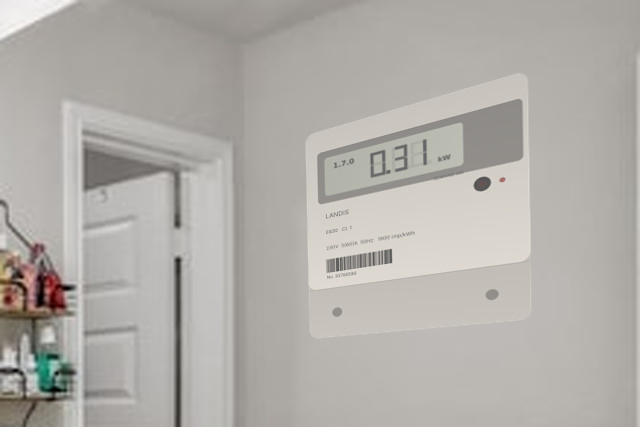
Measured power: 0.31 kW
